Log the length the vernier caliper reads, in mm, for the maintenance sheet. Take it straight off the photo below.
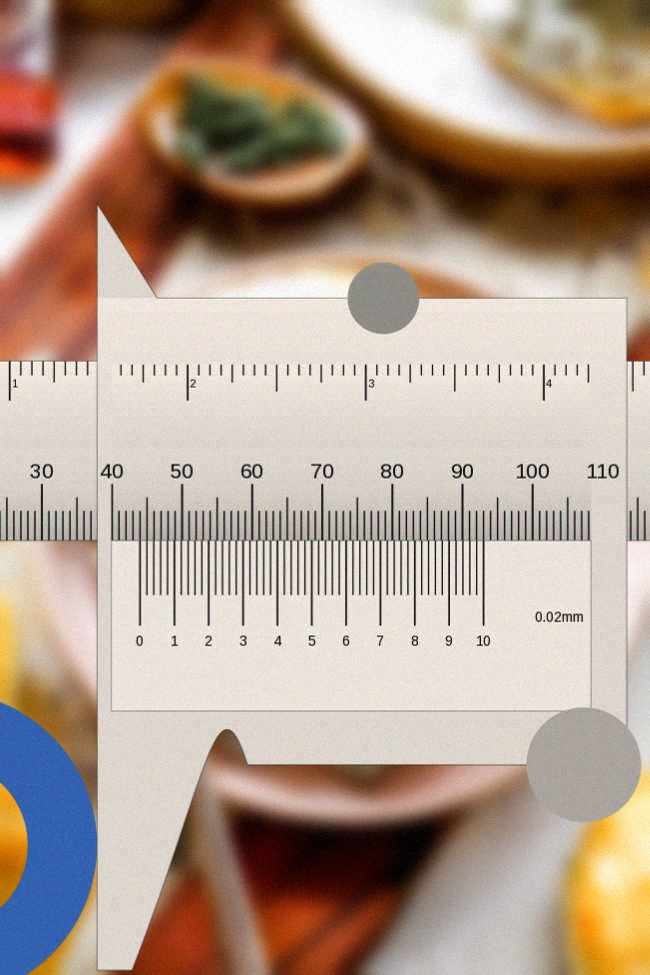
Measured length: 44.0 mm
